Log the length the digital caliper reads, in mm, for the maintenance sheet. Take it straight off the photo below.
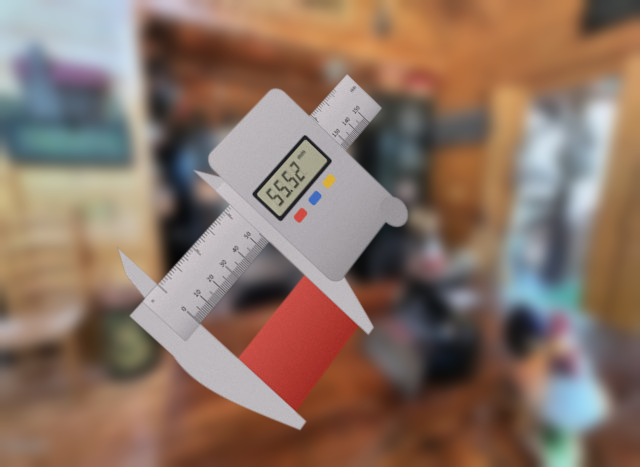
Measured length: 55.52 mm
